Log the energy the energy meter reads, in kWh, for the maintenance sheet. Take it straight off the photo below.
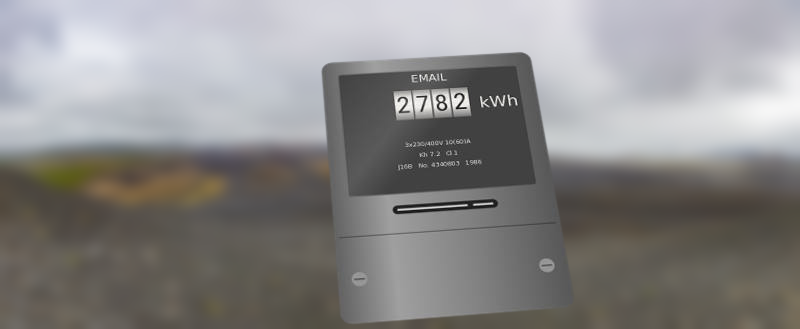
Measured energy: 2782 kWh
